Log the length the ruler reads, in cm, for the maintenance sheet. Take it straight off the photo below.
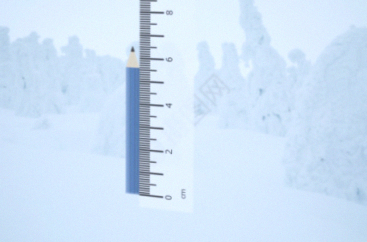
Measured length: 6.5 cm
